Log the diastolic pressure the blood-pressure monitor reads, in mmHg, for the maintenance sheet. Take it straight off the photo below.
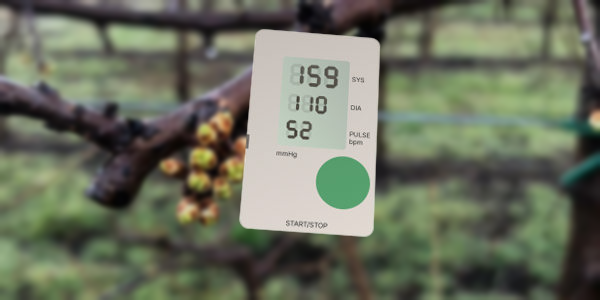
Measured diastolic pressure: 110 mmHg
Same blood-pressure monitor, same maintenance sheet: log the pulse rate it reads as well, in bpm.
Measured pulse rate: 52 bpm
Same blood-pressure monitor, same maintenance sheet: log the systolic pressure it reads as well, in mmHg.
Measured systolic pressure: 159 mmHg
